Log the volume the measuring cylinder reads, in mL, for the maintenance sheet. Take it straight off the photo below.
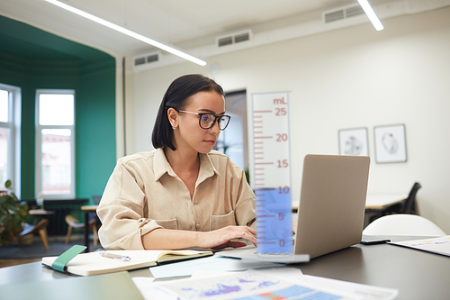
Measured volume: 10 mL
